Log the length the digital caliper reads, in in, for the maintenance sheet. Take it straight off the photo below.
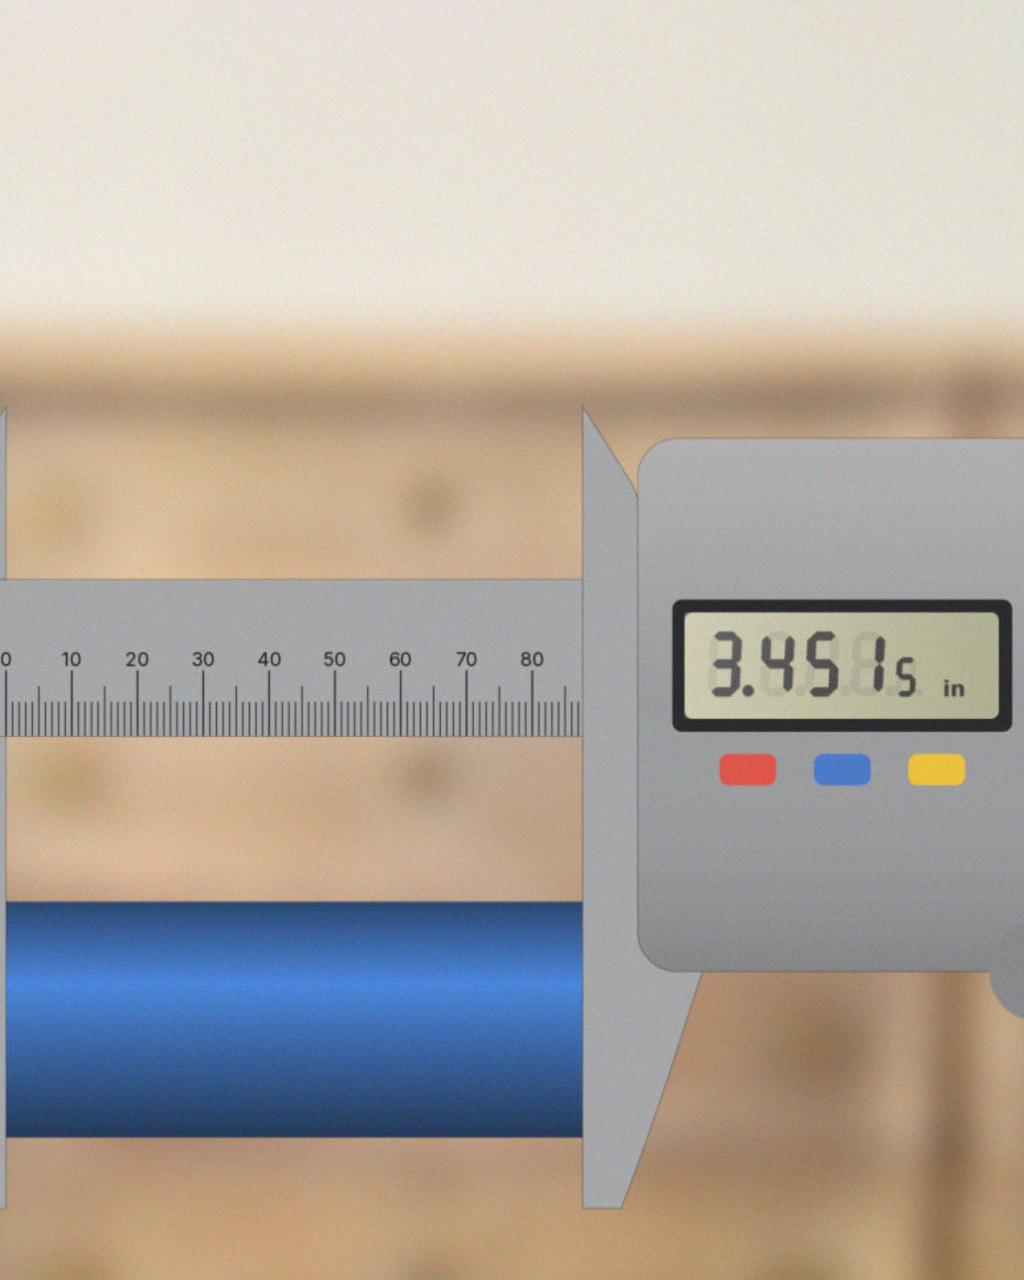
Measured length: 3.4515 in
